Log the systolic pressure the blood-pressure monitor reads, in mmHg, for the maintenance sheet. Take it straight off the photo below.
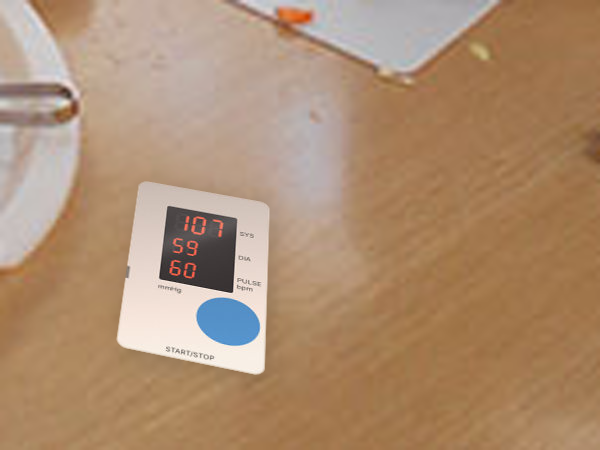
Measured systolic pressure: 107 mmHg
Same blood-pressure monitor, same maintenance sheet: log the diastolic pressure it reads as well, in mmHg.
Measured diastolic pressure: 59 mmHg
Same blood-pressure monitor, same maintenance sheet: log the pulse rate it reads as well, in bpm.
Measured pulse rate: 60 bpm
